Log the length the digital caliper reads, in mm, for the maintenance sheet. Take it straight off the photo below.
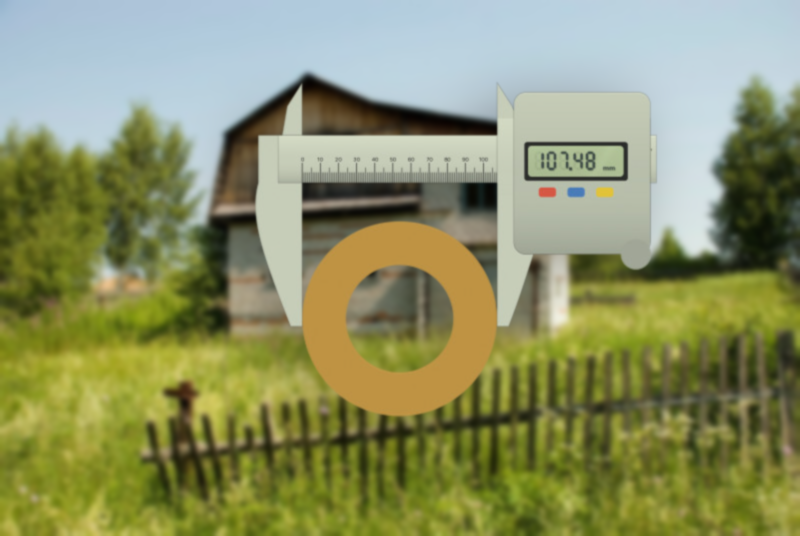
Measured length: 107.48 mm
